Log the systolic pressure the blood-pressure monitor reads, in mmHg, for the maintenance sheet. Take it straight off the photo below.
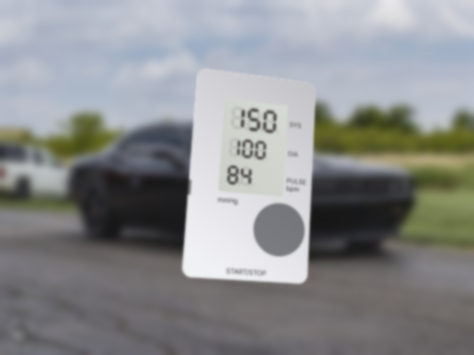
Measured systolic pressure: 150 mmHg
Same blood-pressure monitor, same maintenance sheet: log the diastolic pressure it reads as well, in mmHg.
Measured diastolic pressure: 100 mmHg
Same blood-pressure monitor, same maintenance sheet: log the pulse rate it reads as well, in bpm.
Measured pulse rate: 84 bpm
